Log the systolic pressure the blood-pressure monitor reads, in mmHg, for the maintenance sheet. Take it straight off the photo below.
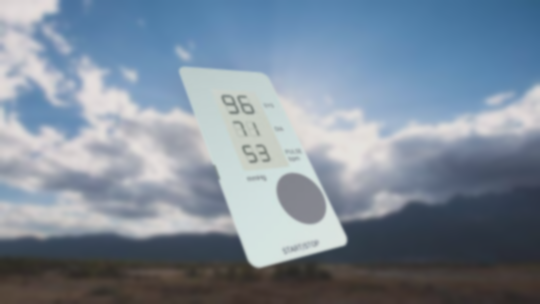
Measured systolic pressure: 96 mmHg
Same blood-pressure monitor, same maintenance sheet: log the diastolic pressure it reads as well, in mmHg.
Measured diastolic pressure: 71 mmHg
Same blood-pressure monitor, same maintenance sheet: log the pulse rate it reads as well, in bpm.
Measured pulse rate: 53 bpm
